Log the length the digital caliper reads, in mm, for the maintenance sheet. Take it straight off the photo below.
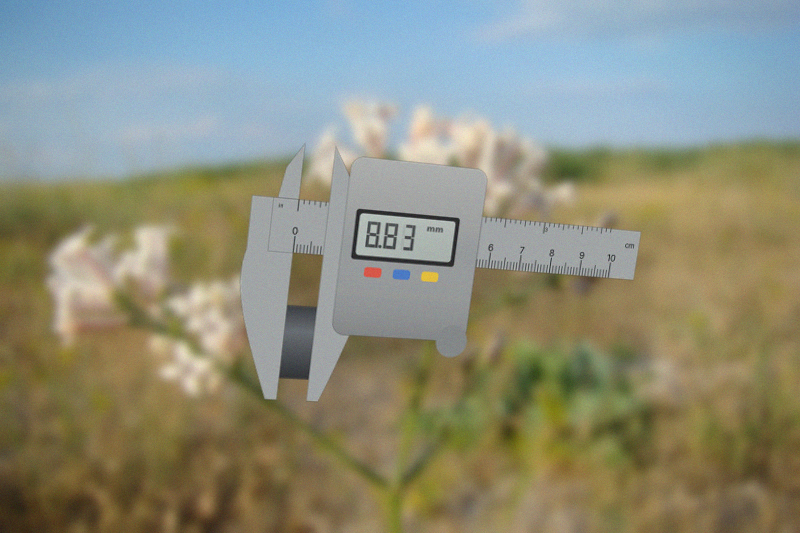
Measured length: 8.83 mm
